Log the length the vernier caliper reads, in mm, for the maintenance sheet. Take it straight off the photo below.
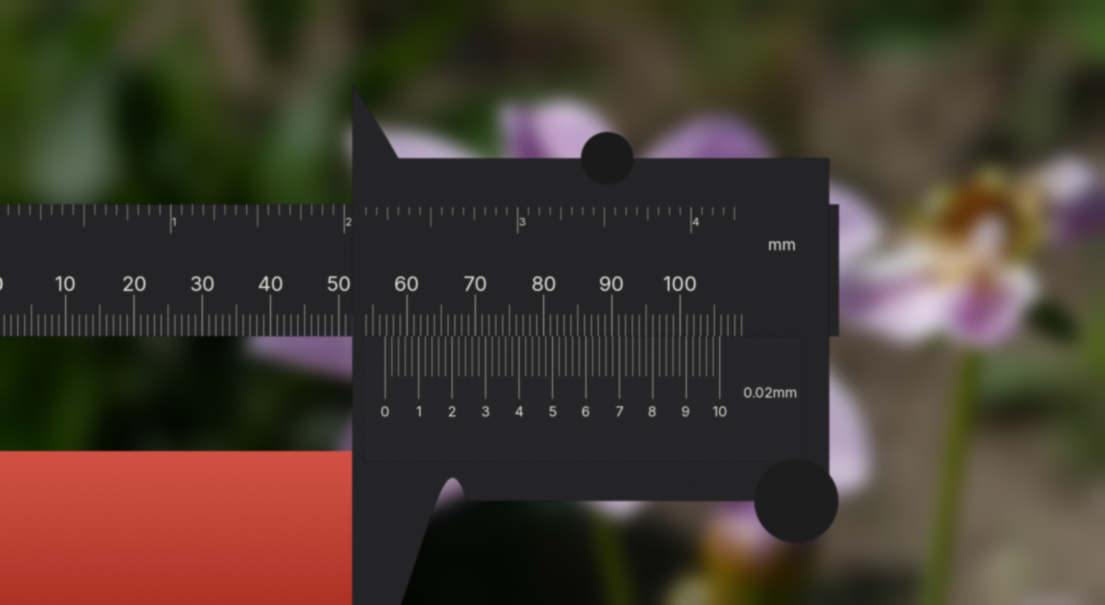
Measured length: 56.8 mm
